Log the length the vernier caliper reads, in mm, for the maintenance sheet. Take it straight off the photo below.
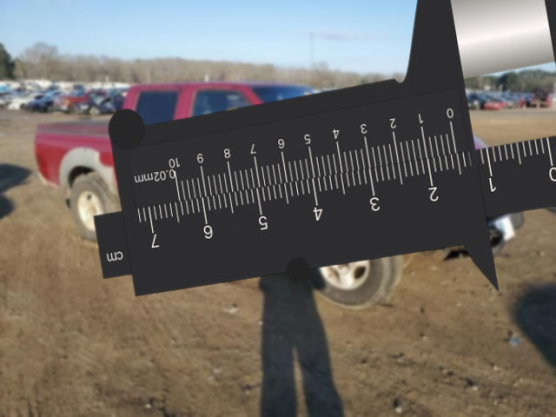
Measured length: 15.2 mm
